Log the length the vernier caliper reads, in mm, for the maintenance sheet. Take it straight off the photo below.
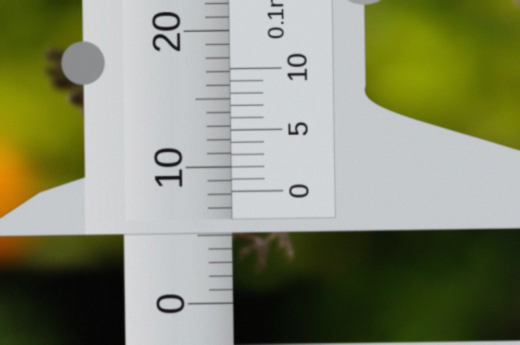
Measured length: 8.2 mm
